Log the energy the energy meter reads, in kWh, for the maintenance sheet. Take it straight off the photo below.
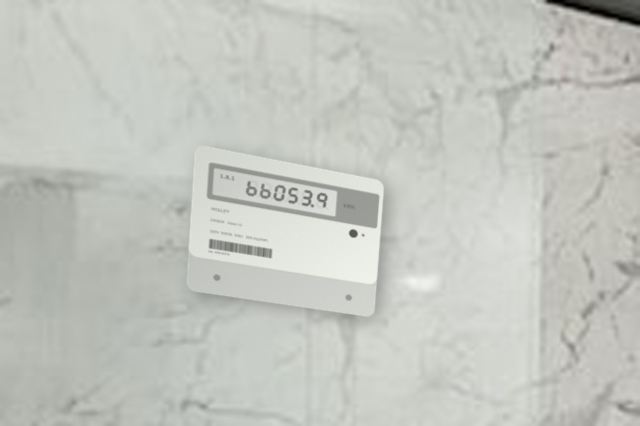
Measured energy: 66053.9 kWh
